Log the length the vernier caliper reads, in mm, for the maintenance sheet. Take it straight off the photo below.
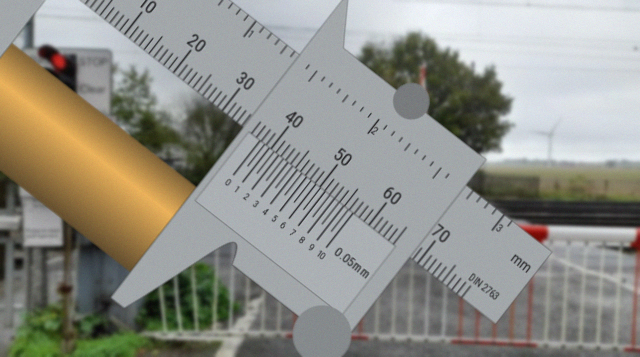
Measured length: 37.8 mm
